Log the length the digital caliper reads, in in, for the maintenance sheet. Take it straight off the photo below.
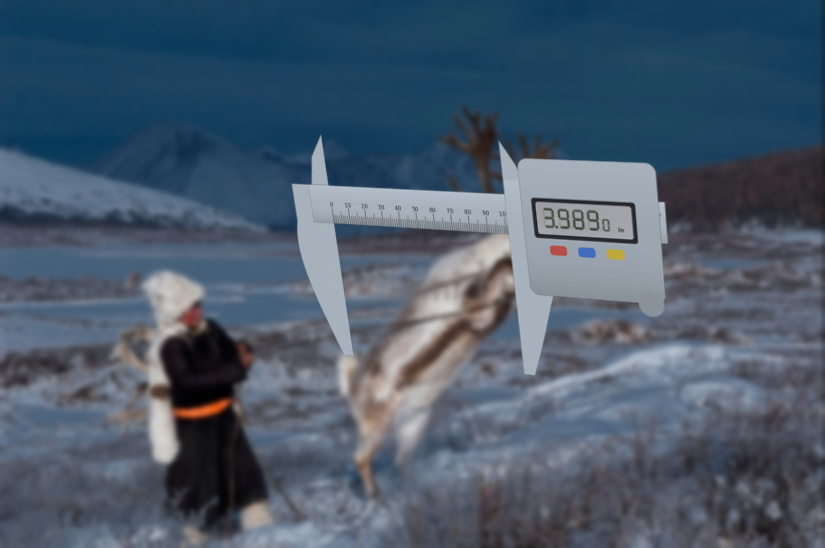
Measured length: 3.9890 in
